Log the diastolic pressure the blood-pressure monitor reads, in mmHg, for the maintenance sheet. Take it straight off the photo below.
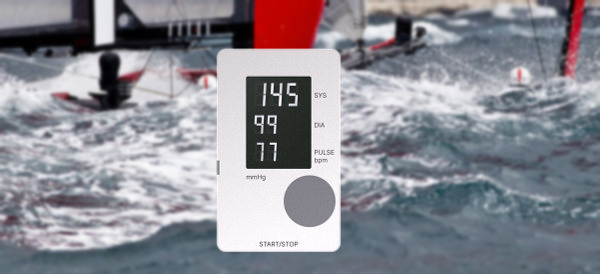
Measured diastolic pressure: 99 mmHg
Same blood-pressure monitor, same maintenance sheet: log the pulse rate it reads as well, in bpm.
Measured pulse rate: 77 bpm
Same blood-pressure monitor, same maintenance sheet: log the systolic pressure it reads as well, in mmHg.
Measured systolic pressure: 145 mmHg
